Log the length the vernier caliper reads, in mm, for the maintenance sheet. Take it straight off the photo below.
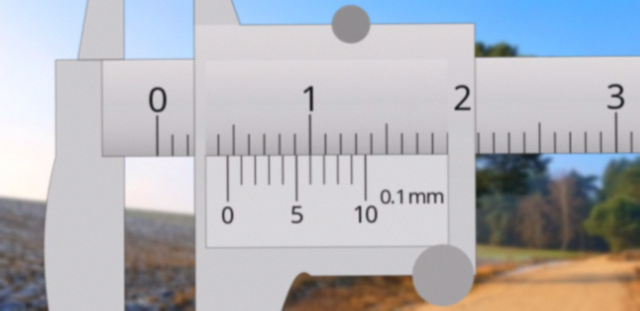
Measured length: 4.6 mm
